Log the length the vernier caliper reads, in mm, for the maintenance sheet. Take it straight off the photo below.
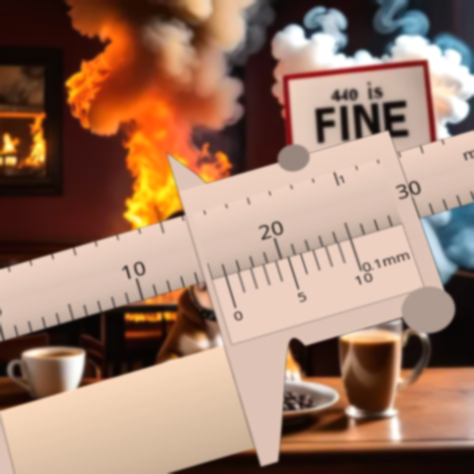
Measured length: 16.0 mm
